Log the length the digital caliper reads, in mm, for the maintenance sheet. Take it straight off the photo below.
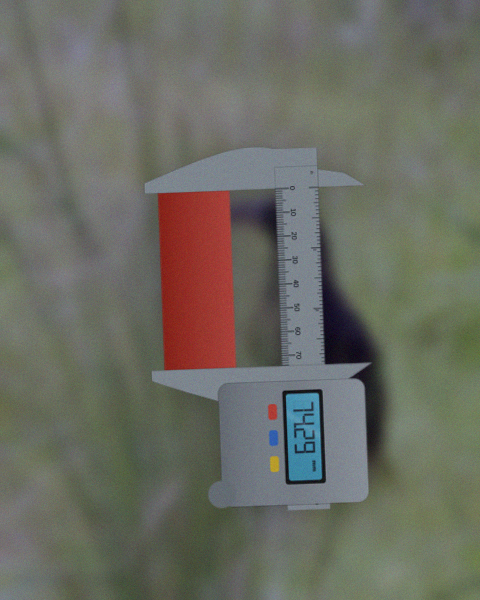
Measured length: 74.29 mm
